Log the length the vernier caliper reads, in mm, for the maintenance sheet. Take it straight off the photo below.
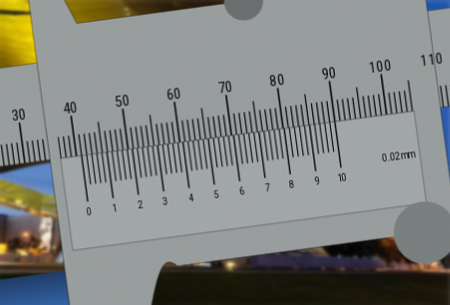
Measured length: 41.0 mm
